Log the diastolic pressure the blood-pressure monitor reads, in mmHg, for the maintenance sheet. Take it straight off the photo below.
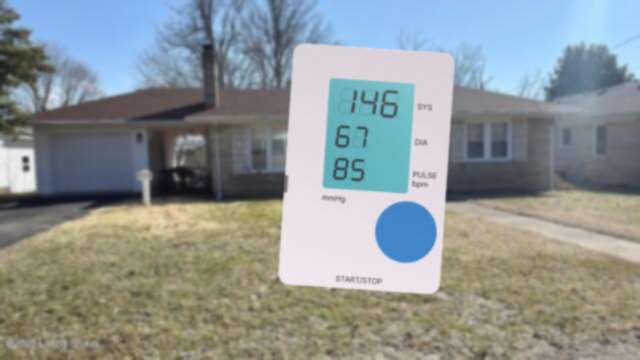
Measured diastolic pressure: 67 mmHg
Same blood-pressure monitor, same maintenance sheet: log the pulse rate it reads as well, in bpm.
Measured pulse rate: 85 bpm
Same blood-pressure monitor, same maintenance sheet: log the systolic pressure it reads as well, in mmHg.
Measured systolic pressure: 146 mmHg
